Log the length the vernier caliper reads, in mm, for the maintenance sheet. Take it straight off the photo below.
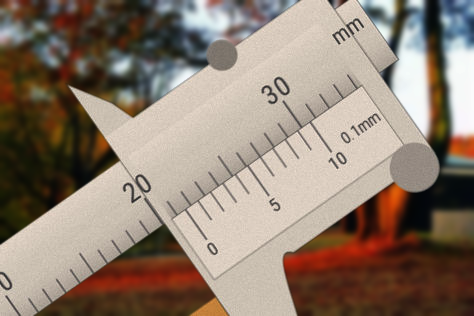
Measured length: 21.6 mm
